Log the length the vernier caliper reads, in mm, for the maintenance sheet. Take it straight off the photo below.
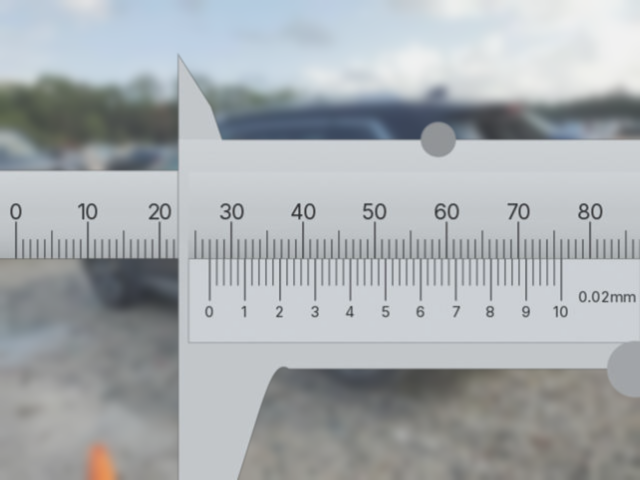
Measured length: 27.0 mm
